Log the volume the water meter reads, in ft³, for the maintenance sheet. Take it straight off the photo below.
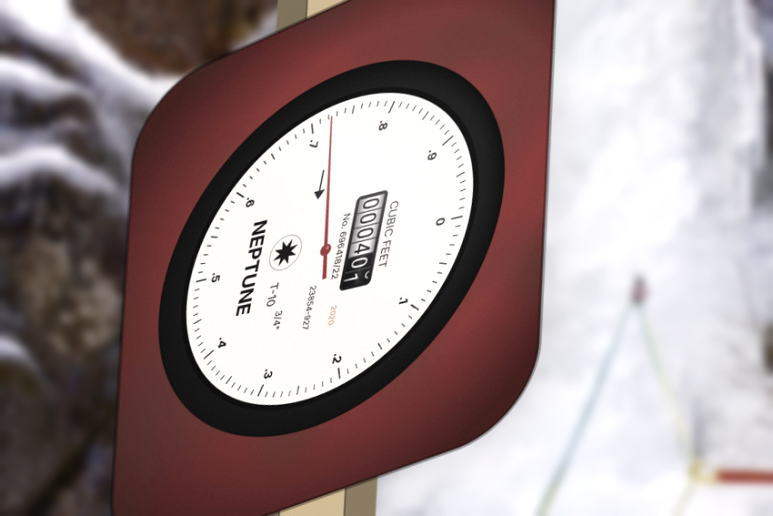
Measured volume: 400.72 ft³
